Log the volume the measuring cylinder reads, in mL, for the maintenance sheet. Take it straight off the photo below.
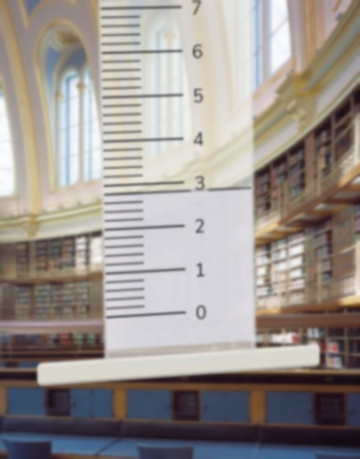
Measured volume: 2.8 mL
